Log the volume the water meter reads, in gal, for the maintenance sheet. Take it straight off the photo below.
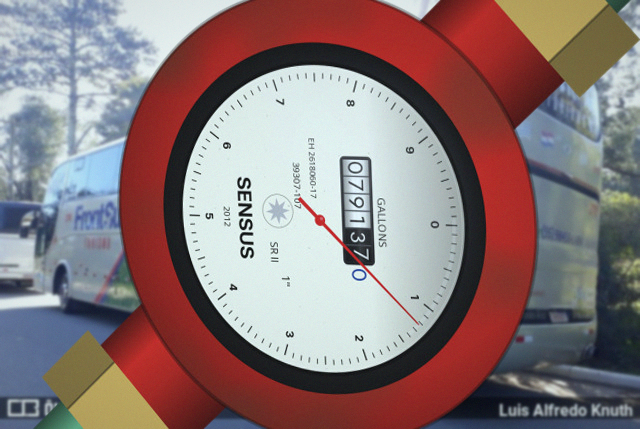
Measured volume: 791371.2 gal
